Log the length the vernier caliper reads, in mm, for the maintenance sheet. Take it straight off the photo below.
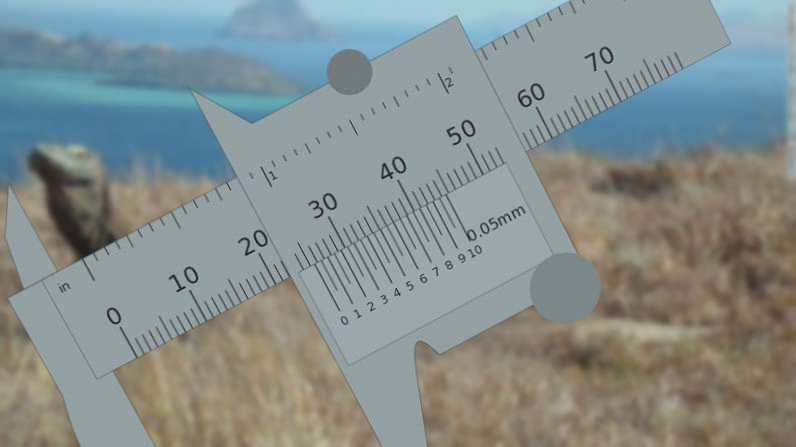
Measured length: 25.6 mm
